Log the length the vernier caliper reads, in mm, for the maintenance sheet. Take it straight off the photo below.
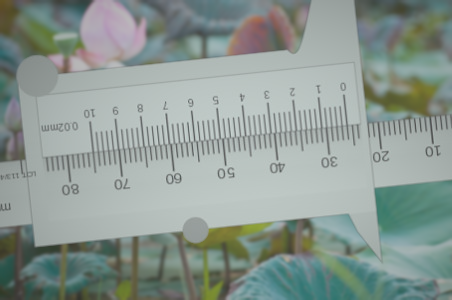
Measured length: 26.0 mm
